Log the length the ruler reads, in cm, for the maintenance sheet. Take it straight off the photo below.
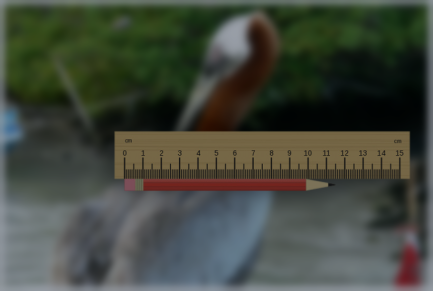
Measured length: 11.5 cm
